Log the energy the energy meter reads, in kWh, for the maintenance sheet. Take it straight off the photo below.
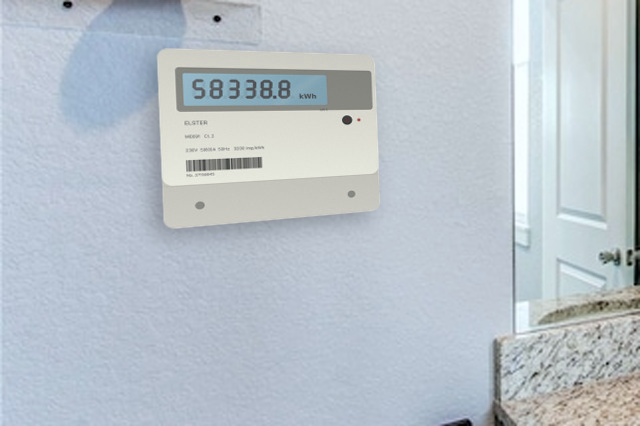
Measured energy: 58338.8 kWh
